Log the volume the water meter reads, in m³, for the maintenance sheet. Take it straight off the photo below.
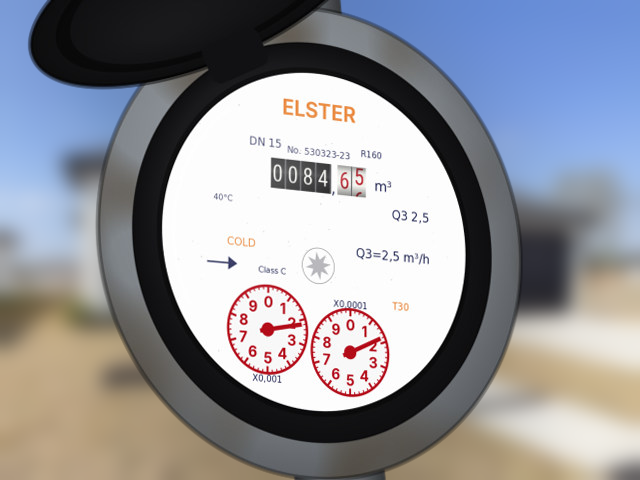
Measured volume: 84.6521 m³
